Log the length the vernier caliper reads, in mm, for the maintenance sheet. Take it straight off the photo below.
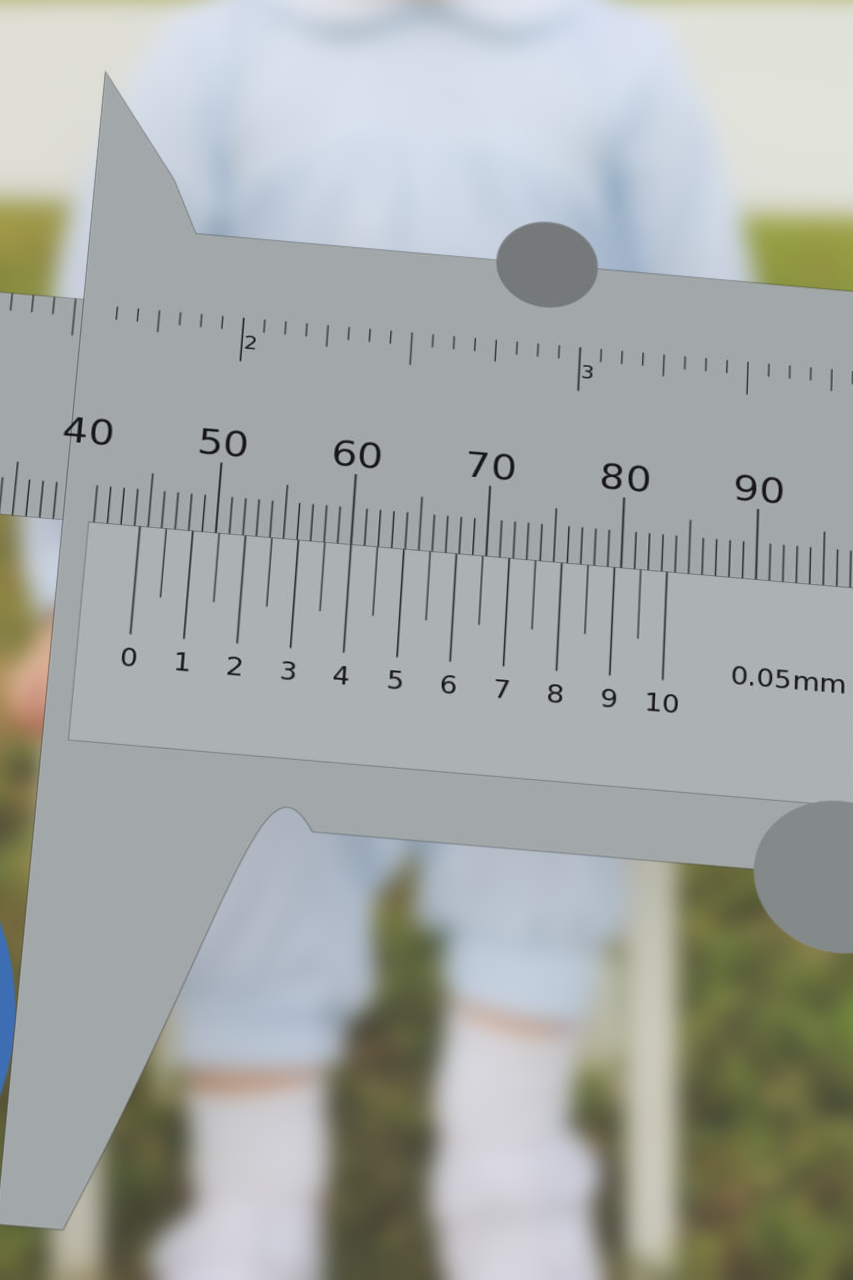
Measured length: 44.4 mm
